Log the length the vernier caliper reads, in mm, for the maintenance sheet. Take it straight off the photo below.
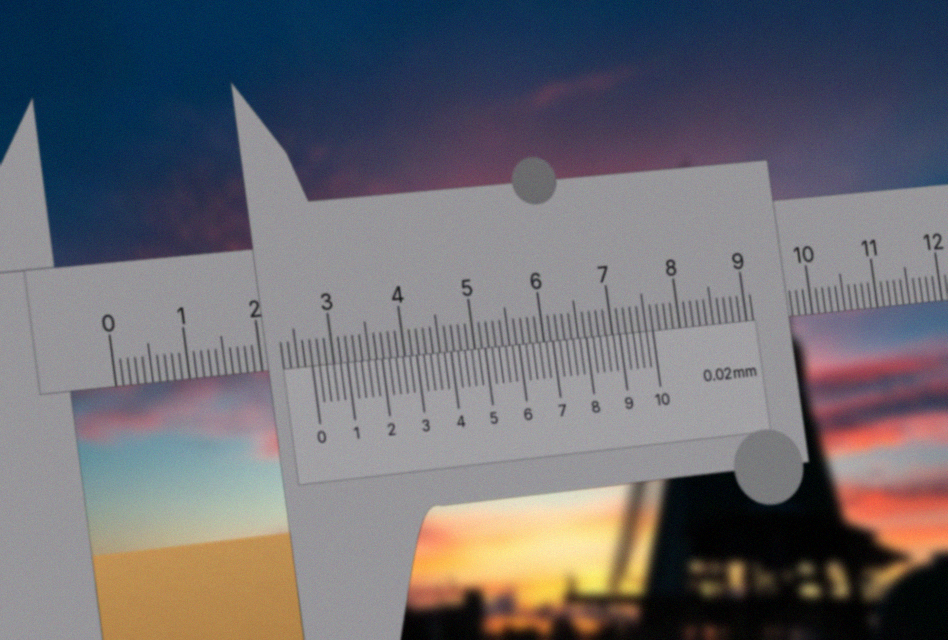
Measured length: 27.0 mm
